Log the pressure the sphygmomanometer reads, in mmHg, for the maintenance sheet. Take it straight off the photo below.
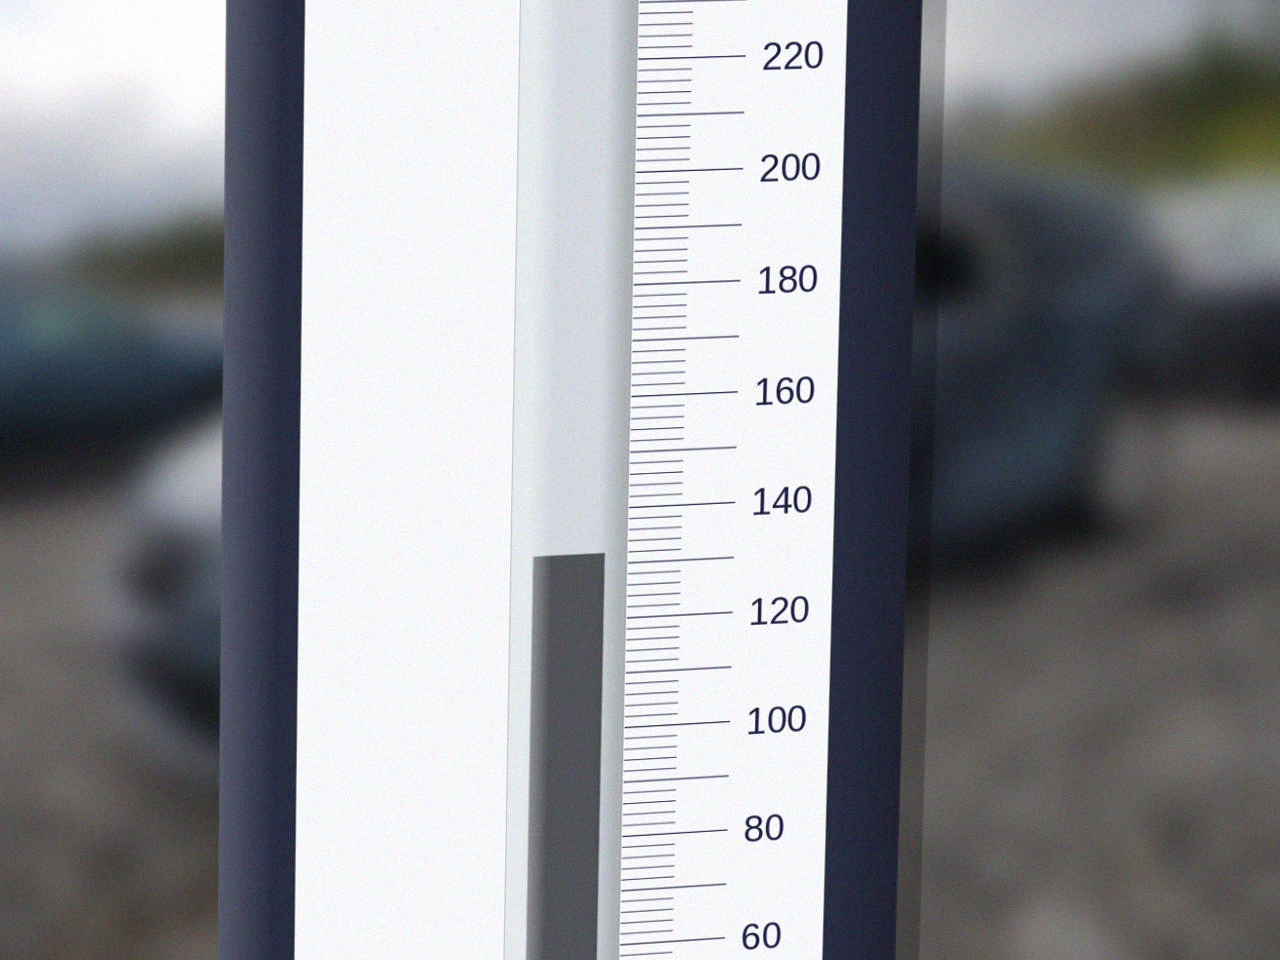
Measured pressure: 132 mmHg
